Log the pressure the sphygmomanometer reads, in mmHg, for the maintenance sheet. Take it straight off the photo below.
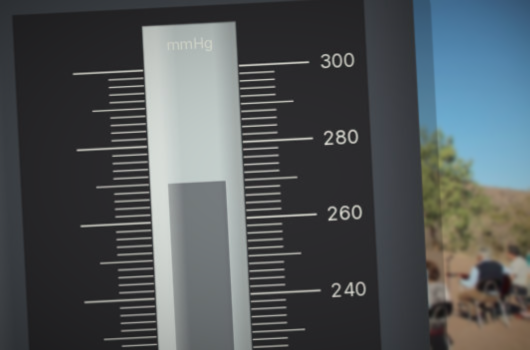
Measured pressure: 270 mmHg
